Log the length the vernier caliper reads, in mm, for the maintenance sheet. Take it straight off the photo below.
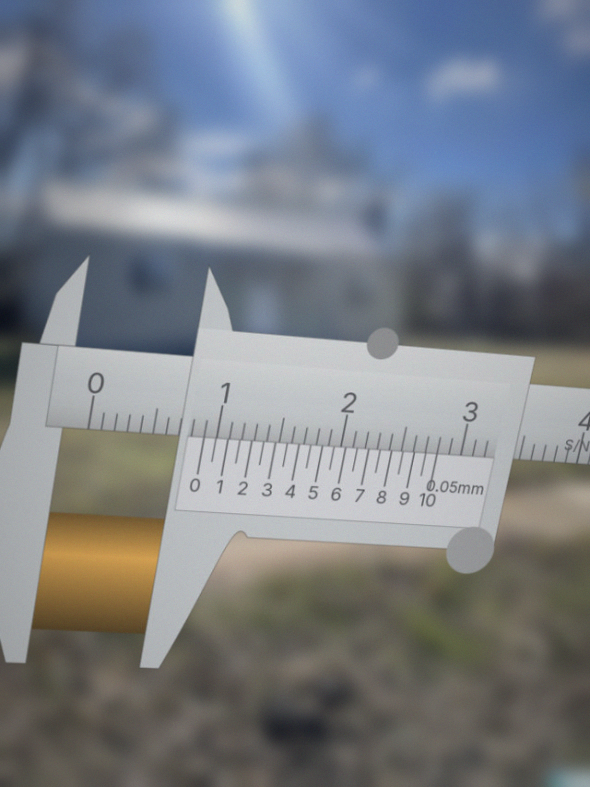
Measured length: 9.0 mm
